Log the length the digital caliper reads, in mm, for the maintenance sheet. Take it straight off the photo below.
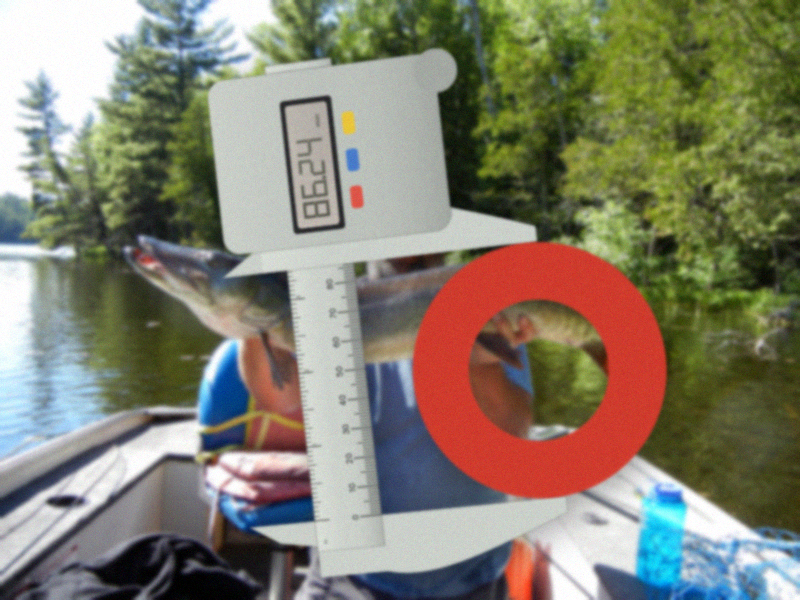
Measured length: 86.24 mm
